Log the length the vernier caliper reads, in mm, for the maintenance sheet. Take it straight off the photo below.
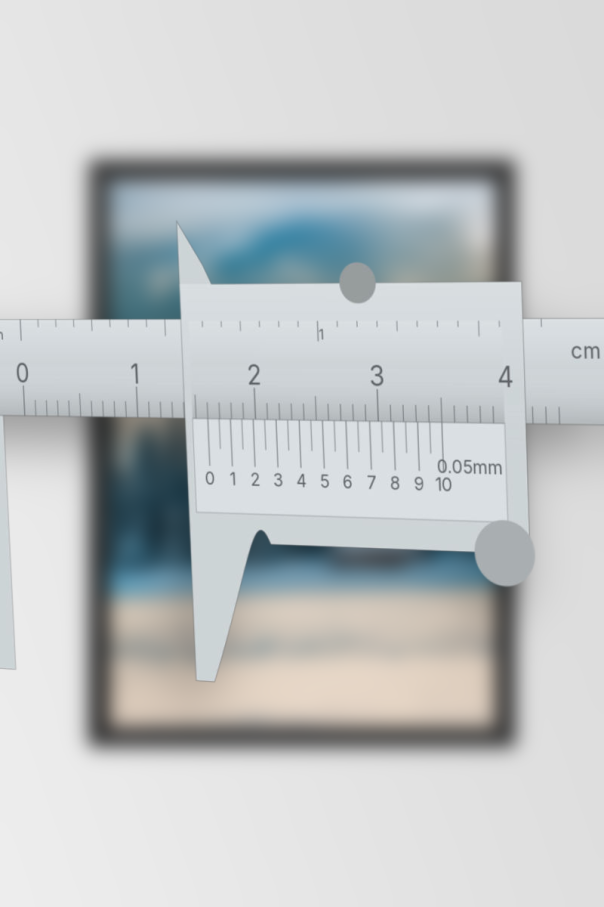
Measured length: 16.0 mm
